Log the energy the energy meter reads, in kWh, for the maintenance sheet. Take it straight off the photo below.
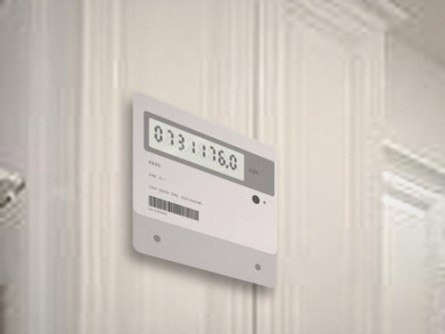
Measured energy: 731176.0 kWh
